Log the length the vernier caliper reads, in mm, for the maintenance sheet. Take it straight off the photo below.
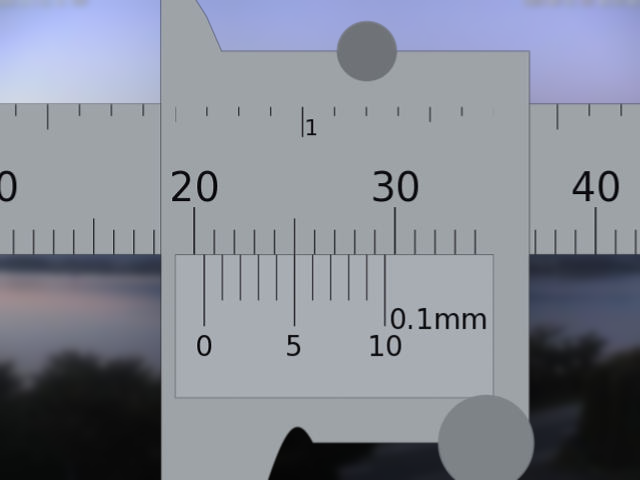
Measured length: 20.5 mm
